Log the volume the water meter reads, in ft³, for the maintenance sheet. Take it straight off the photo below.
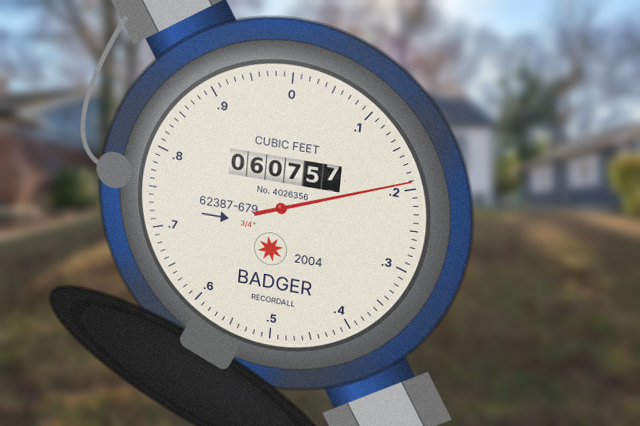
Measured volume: 60757.19 ft³
